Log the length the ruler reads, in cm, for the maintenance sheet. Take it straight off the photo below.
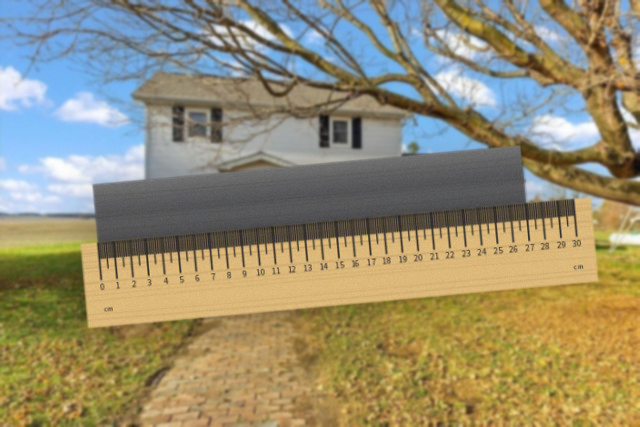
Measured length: 27 cm
